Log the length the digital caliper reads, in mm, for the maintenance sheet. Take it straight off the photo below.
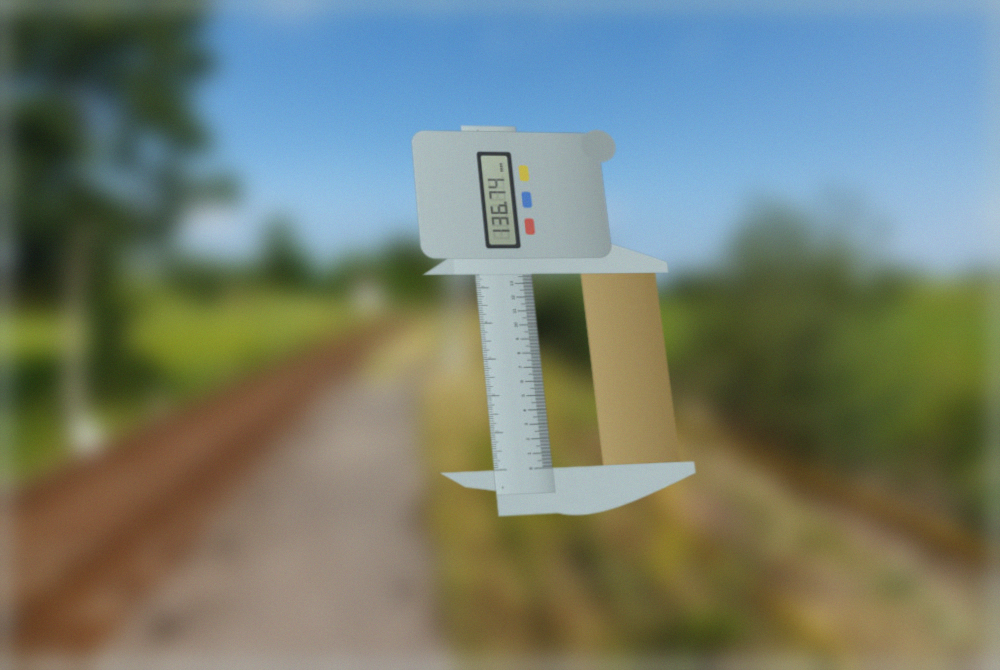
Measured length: 136.74 mm
